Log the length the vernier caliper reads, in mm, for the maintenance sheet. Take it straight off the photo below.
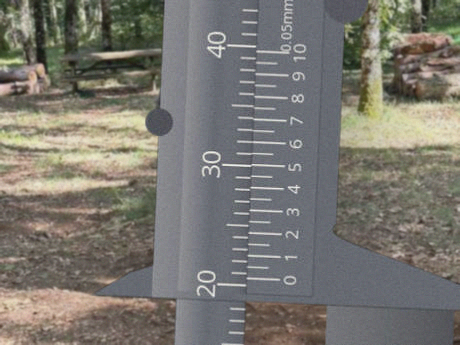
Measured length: 20.6 mm
